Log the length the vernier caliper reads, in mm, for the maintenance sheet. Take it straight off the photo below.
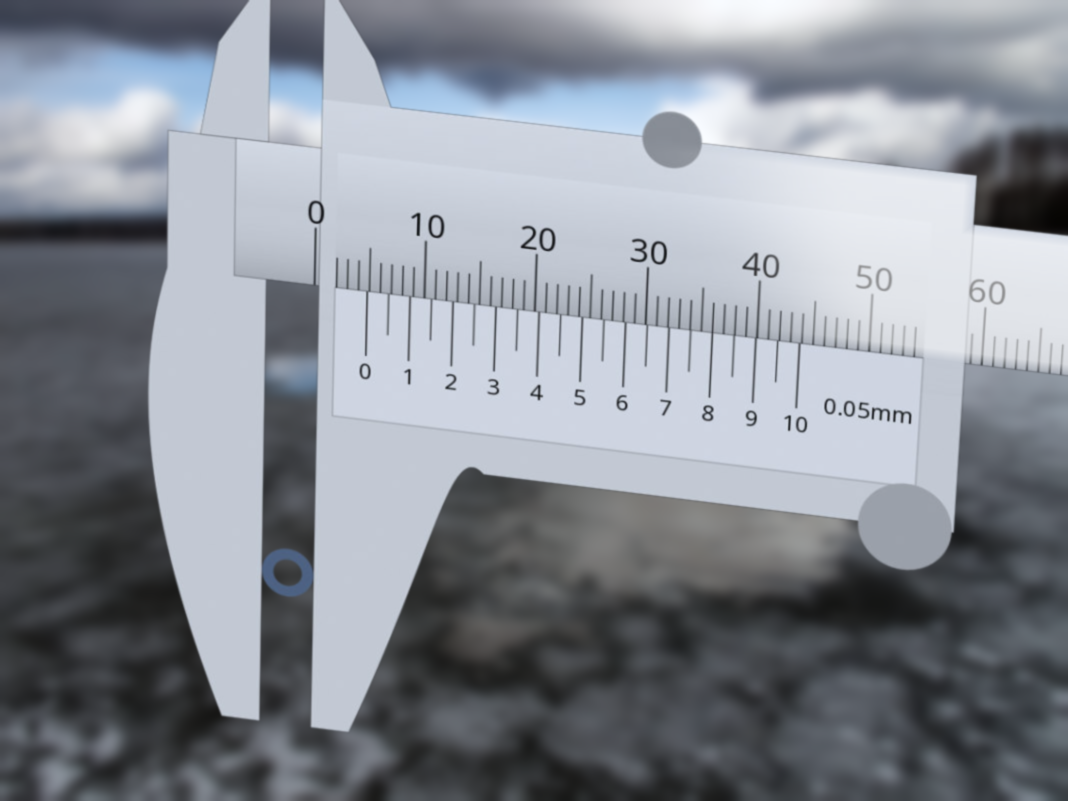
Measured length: 4.8 mm
